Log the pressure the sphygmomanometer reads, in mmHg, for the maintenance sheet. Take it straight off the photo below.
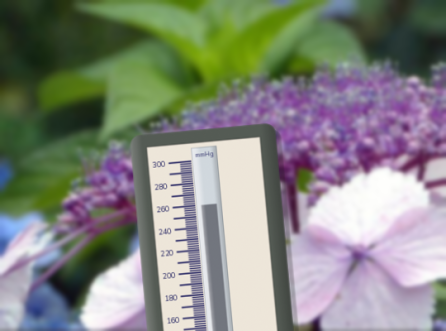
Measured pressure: 260 mmHg
